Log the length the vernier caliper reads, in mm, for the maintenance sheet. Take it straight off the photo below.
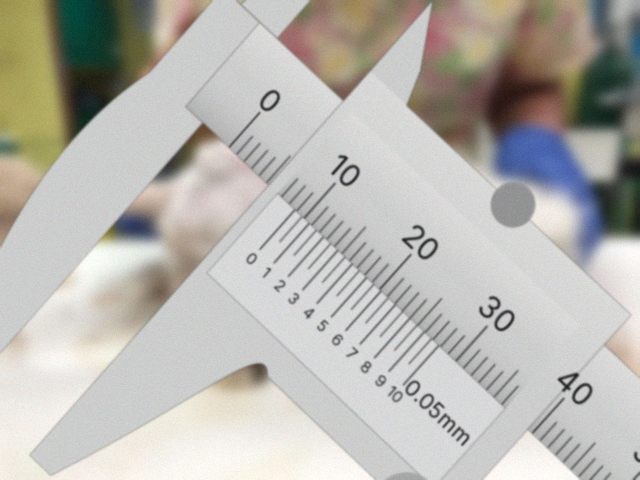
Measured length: 8.8 mm
